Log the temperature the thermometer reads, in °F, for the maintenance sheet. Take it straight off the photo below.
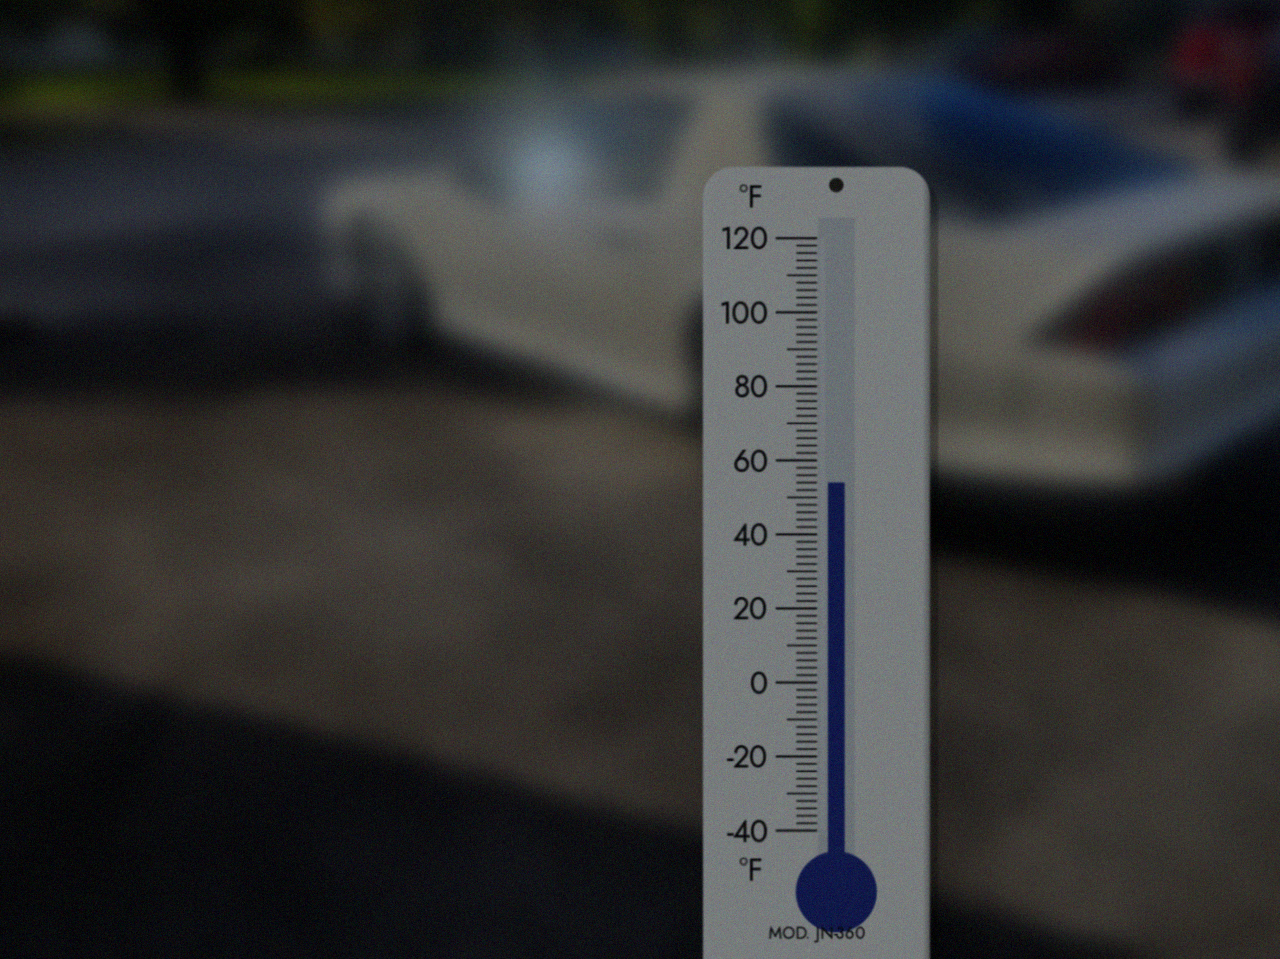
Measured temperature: 54 °F
